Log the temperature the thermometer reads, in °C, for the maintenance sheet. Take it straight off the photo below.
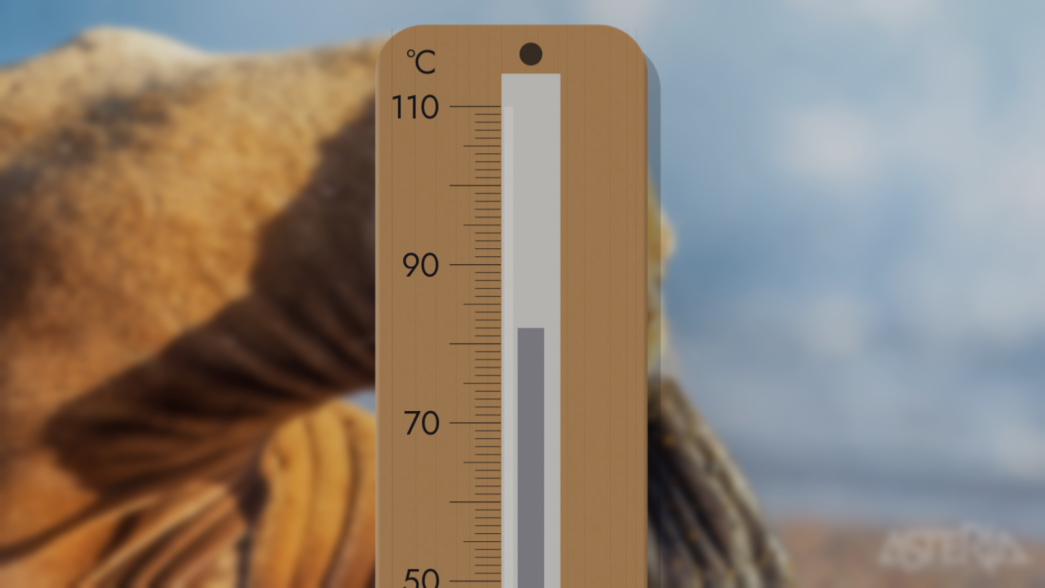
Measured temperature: 82 °C
